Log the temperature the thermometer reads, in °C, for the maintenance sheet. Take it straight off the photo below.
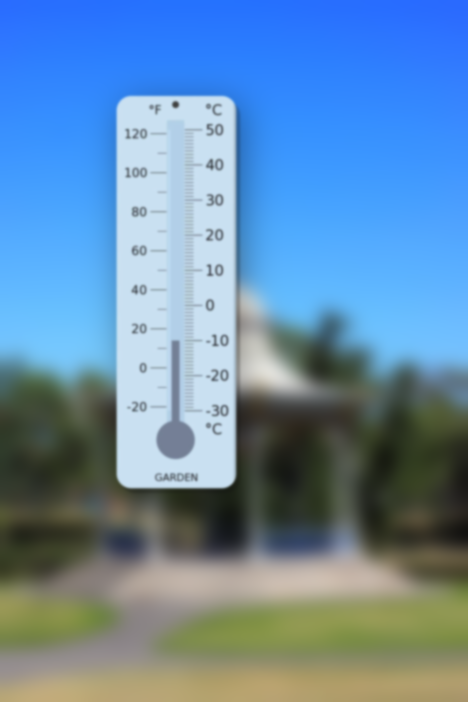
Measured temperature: -10 °C
